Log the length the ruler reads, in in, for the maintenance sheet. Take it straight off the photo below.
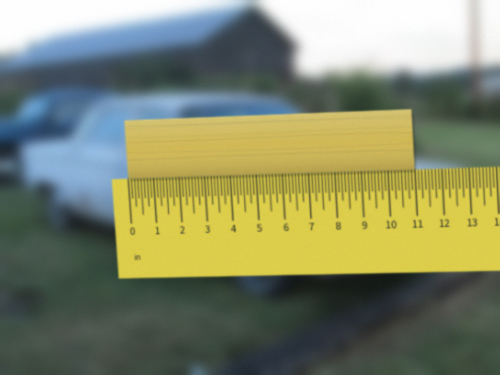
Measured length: 11 in
